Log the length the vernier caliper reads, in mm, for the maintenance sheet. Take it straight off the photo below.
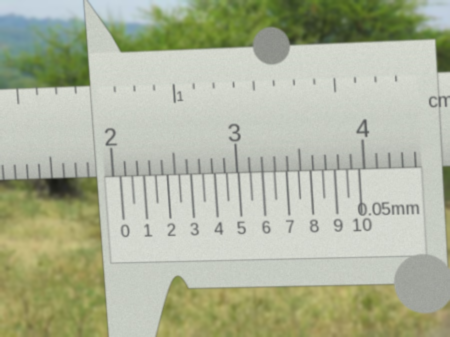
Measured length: 20.6 mm
